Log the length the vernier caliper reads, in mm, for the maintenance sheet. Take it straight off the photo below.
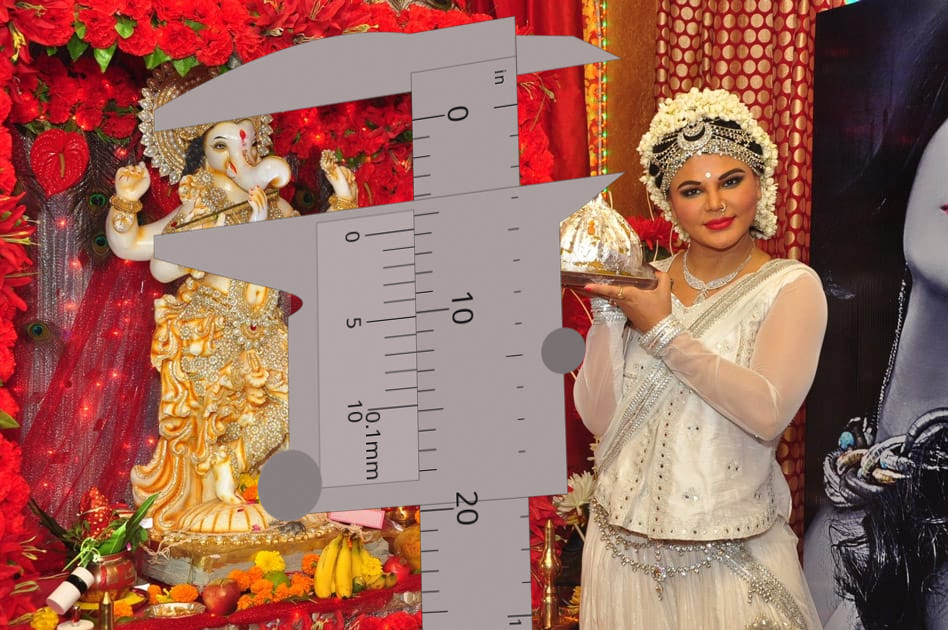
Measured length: 5.7 mm
